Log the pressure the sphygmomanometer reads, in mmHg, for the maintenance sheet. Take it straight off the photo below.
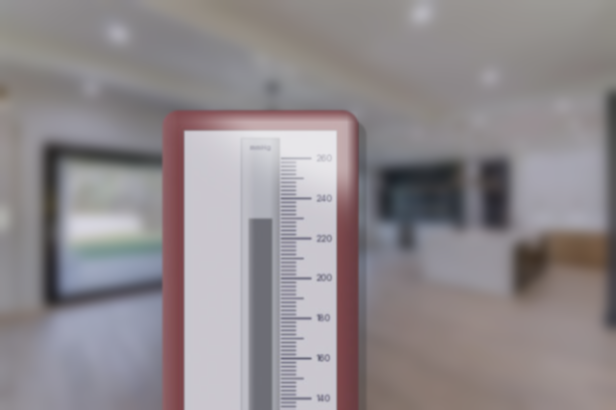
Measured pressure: 230 mmHg
